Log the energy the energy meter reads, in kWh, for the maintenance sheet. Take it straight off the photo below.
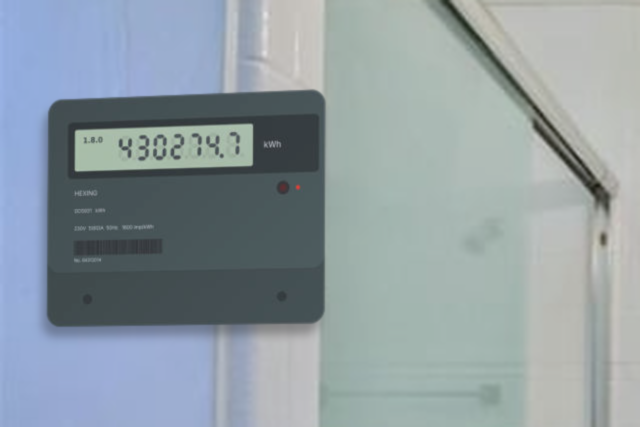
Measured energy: 430274.7 kWh
